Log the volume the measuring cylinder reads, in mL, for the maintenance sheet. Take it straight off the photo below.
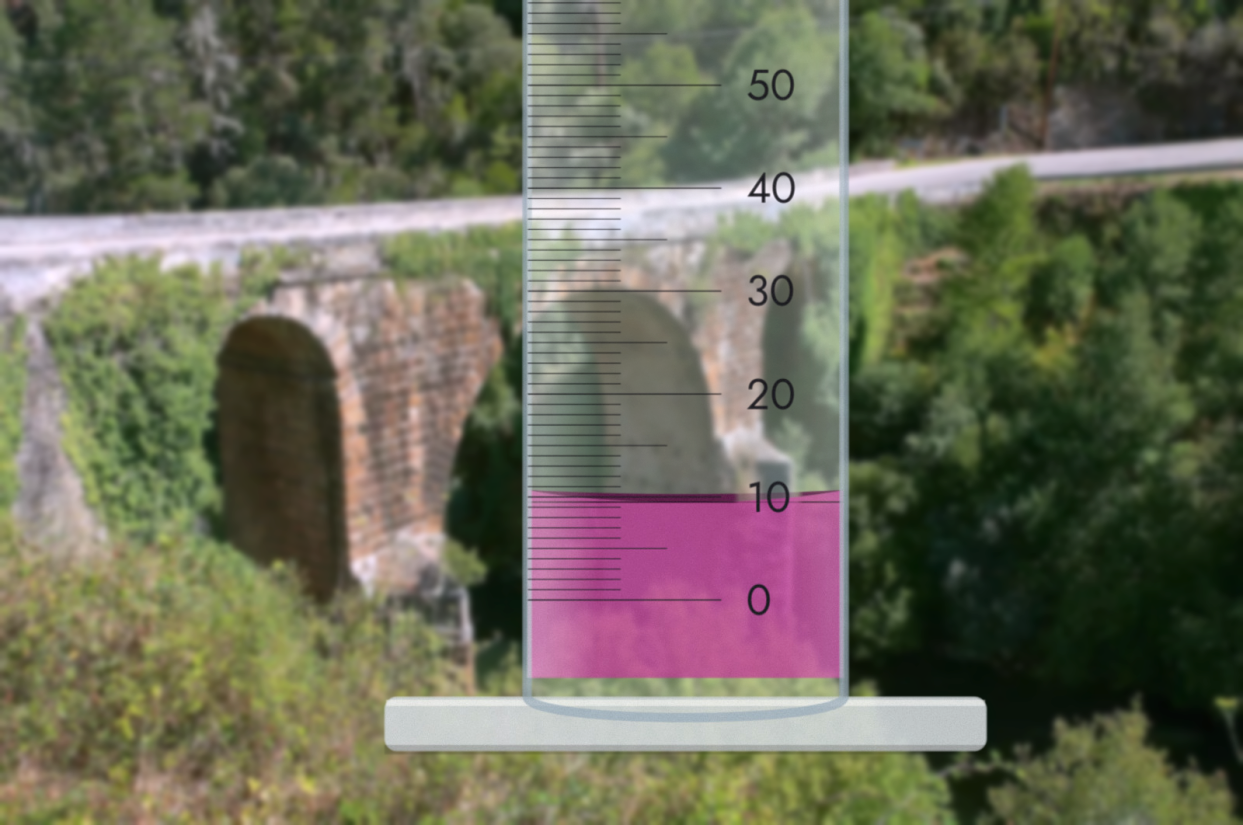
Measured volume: 9.5 mL
